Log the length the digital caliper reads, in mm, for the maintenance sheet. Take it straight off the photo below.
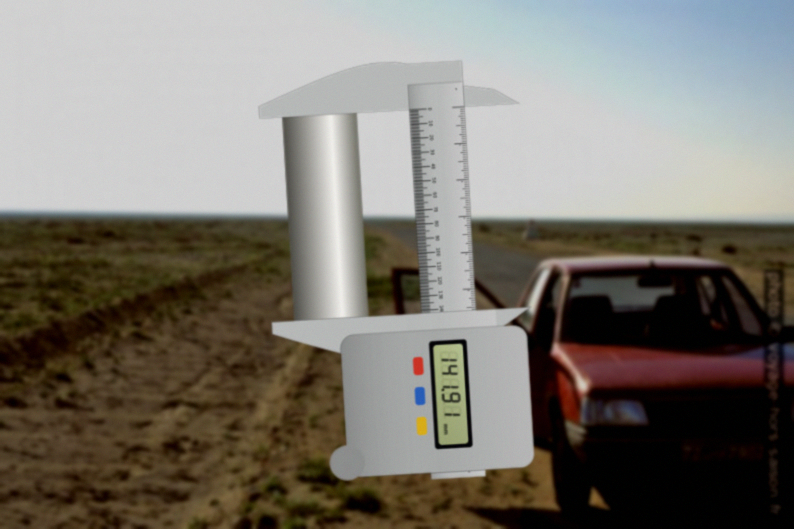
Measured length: 141.91 mm
